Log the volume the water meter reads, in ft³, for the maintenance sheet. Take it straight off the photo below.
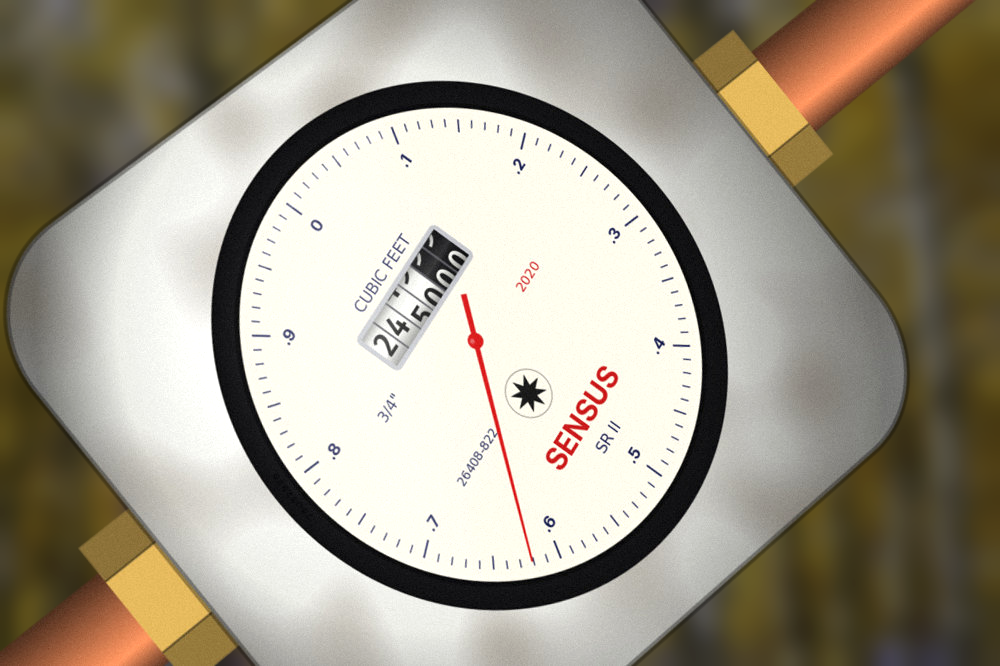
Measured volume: 244999.62 ft³
